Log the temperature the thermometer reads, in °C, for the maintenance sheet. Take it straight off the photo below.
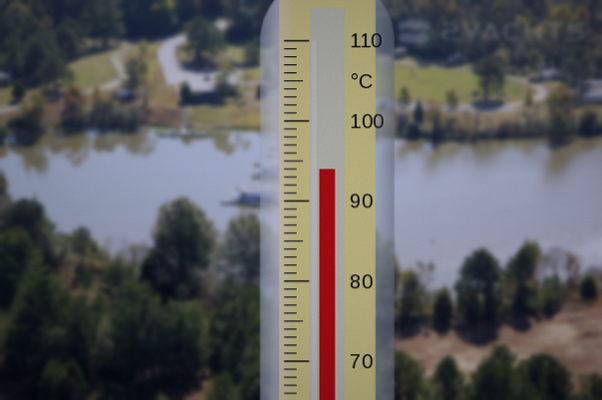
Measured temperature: 94 °C
